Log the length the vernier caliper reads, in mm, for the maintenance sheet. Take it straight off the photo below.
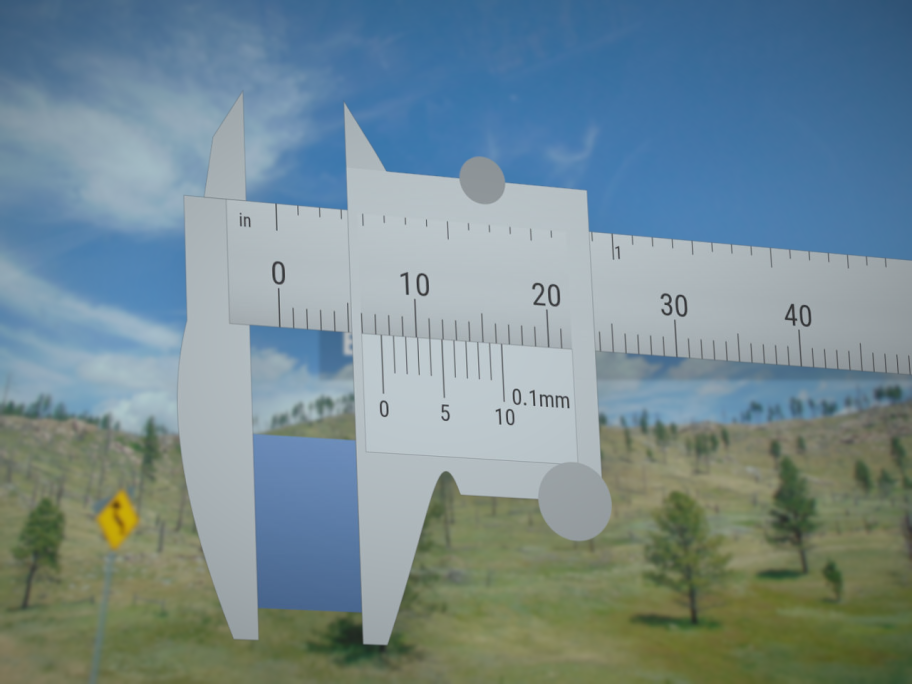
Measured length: 7.4 mm
